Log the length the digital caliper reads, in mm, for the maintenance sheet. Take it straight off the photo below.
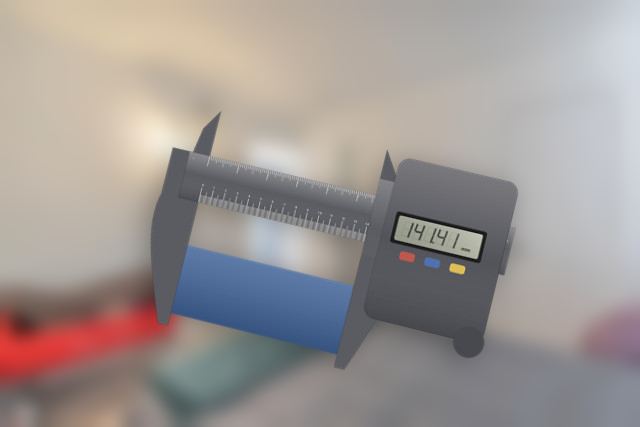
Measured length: 141.41 mm
